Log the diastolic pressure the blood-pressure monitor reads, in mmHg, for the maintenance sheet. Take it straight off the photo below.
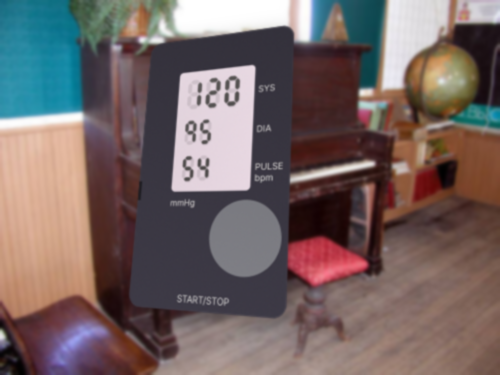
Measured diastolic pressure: 95 mmHg
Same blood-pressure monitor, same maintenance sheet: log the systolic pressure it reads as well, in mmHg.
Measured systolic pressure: 120 mmHg
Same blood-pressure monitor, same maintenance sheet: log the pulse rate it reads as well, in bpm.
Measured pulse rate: 54 bpm
